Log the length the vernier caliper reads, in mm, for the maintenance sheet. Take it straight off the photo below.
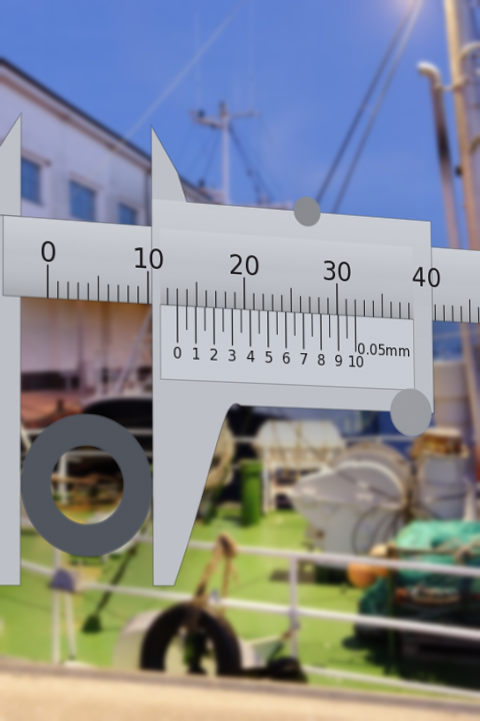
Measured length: 13.0 mm
